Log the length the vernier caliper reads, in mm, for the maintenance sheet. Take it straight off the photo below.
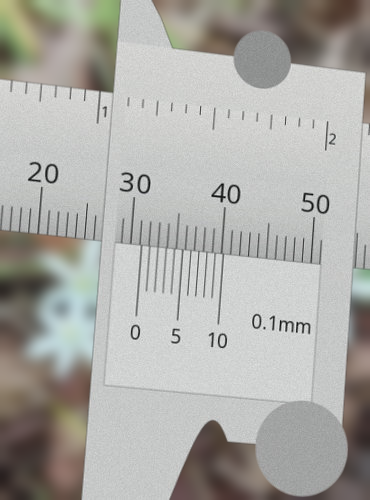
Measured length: 31.2 mm
